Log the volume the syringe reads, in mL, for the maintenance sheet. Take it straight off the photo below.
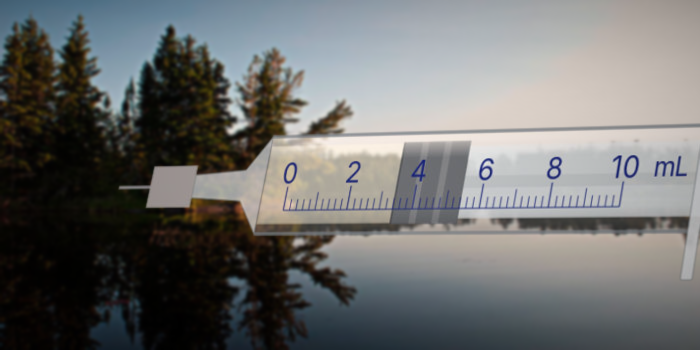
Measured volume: 3.4 mL
